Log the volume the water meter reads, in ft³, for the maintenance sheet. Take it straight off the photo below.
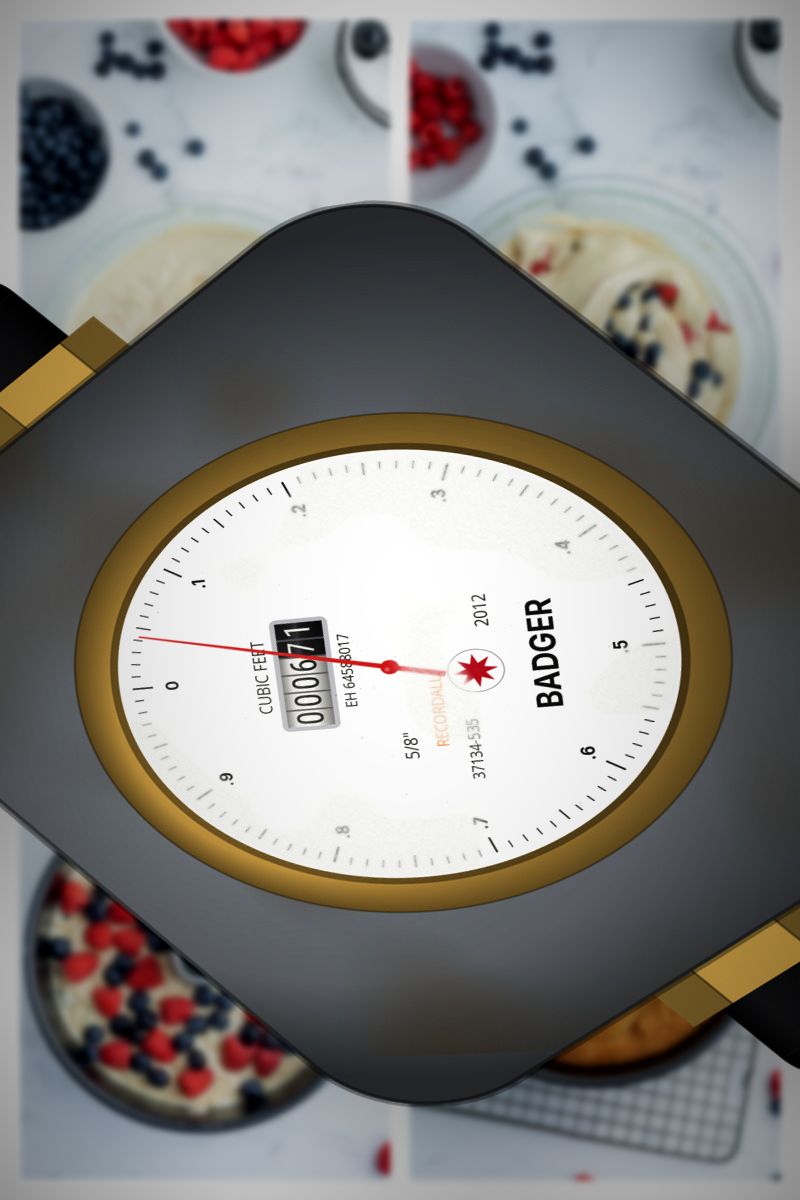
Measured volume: 671.04 ft³
